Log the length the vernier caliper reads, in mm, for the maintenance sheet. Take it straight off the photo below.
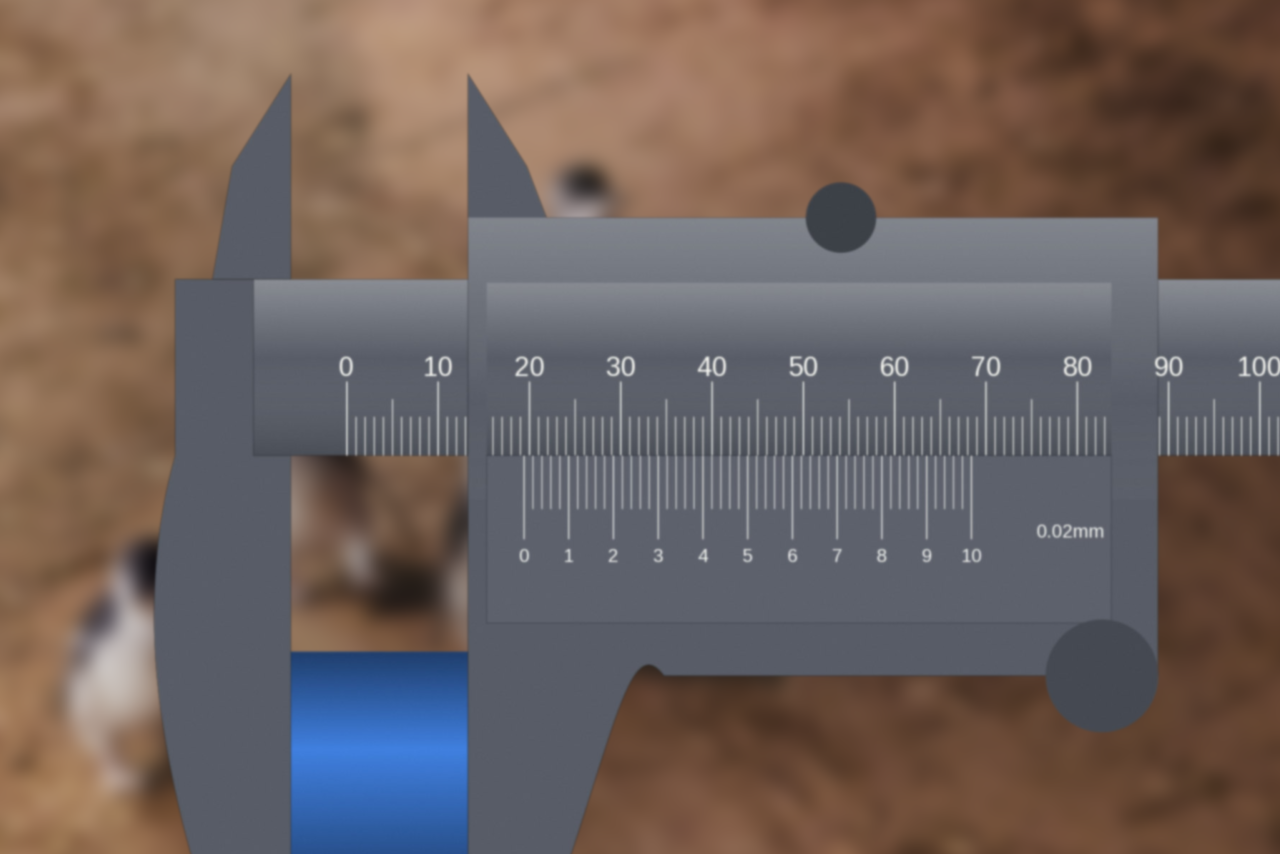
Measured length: 19.4 mm
